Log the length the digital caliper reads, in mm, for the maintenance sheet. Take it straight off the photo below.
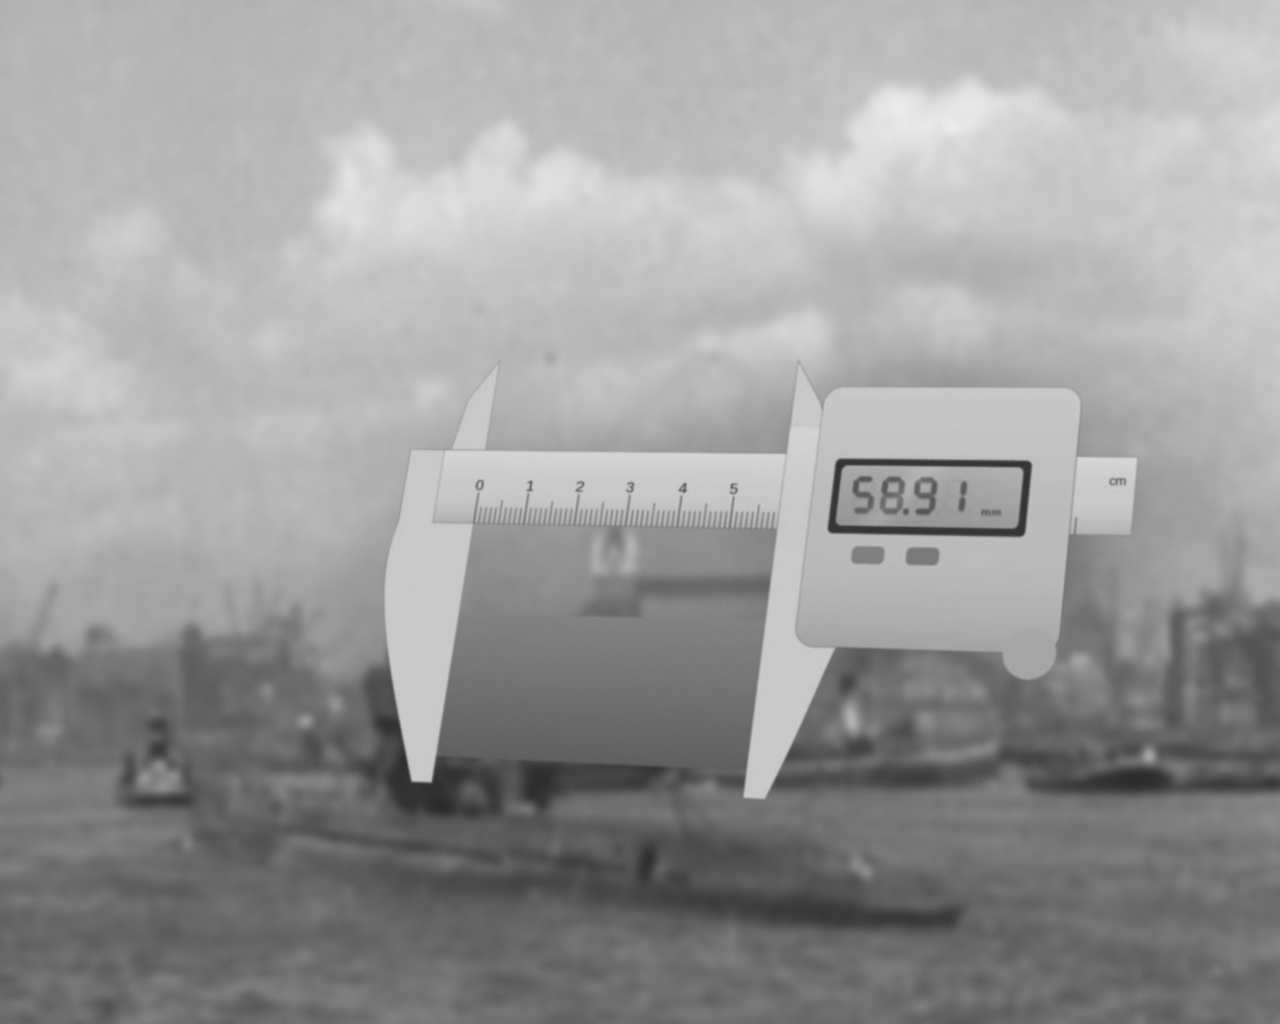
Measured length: 58.91 mm
